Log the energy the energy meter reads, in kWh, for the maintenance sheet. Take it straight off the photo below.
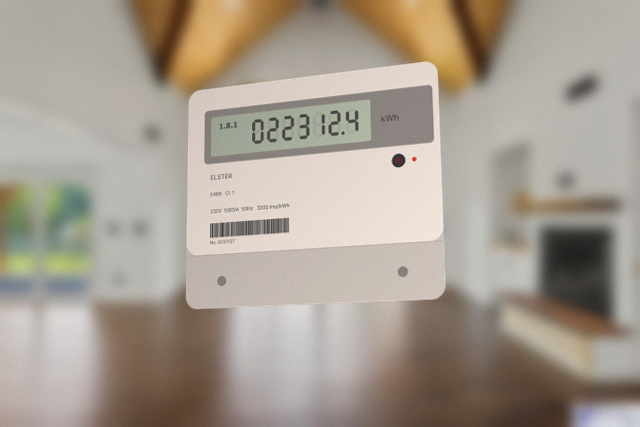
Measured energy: 22312.4 kWh
